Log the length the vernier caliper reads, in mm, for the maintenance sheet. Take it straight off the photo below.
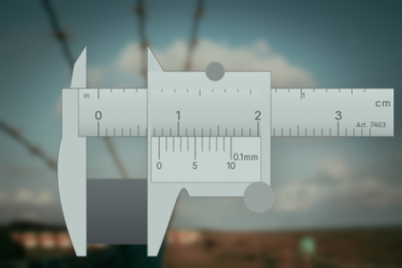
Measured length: 7.6 mm
